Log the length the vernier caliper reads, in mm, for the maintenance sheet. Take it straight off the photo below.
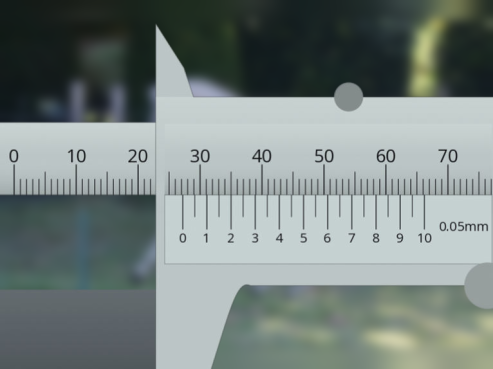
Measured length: 27.2 mm
